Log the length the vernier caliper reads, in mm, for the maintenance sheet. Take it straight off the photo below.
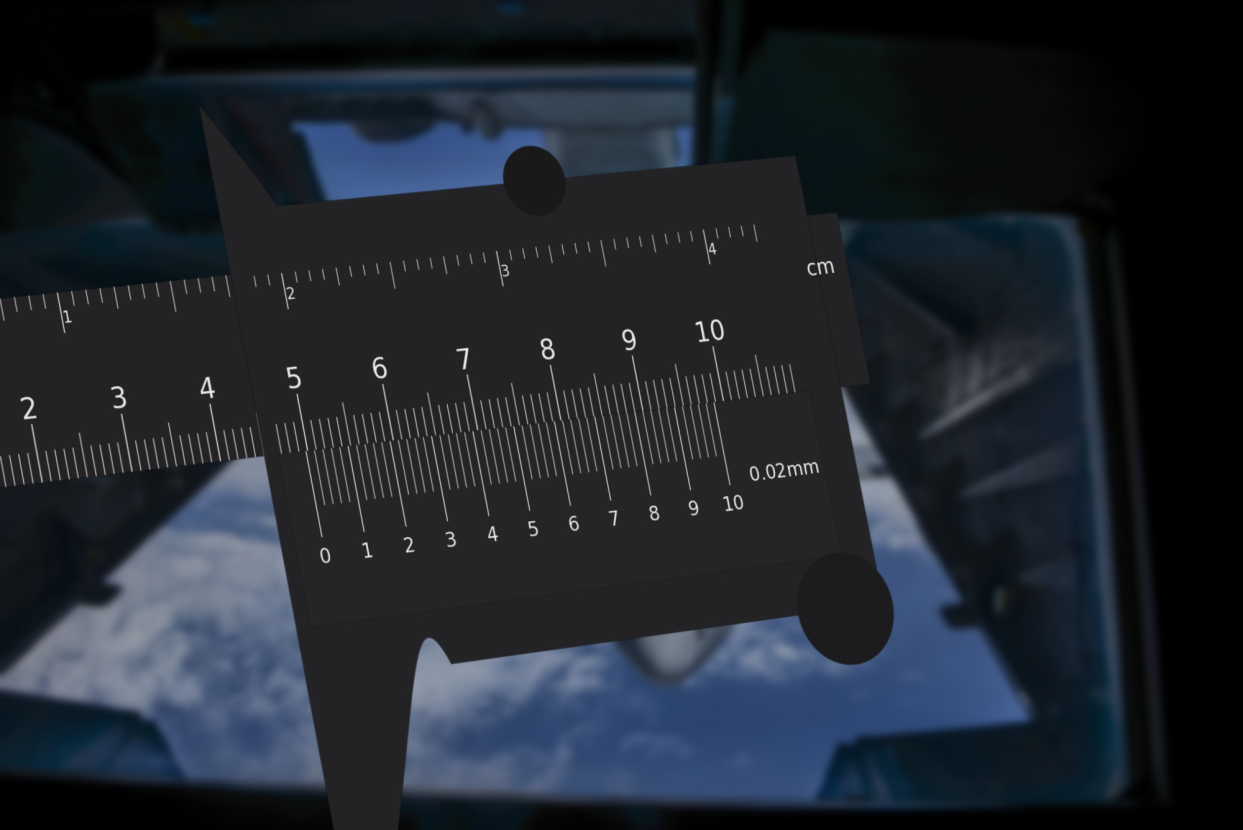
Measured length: 49.8 mm
